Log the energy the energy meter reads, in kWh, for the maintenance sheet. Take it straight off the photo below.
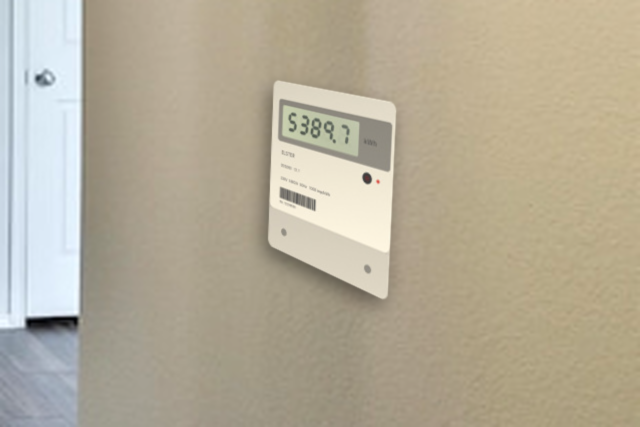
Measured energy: 5389.7 kWh
